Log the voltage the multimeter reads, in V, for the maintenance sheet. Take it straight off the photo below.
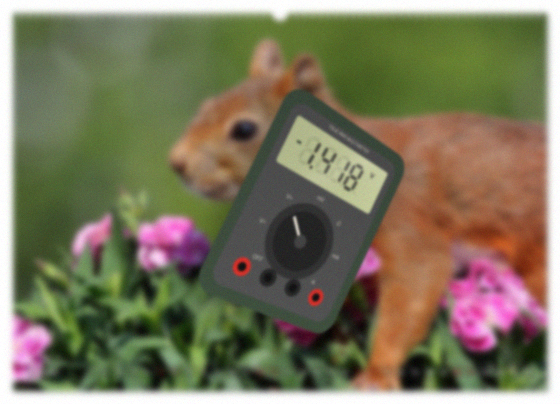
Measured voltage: -1.418 V
